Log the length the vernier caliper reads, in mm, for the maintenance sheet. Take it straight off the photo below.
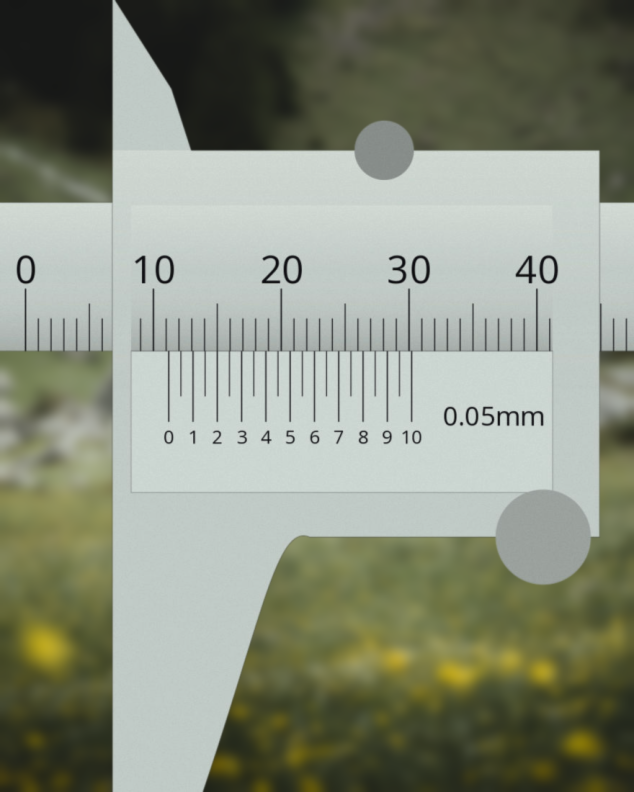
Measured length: 11.2 mm
